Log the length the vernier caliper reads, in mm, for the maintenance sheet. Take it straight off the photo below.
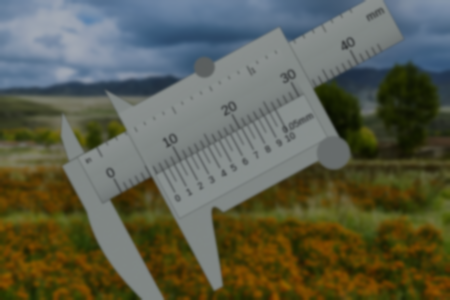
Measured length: 7.0 mm
